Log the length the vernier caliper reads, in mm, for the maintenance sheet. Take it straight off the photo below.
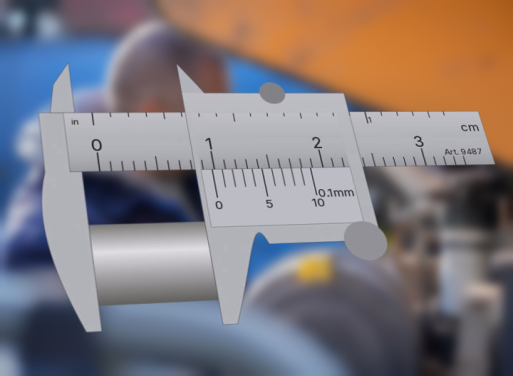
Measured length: 9.8 mm
